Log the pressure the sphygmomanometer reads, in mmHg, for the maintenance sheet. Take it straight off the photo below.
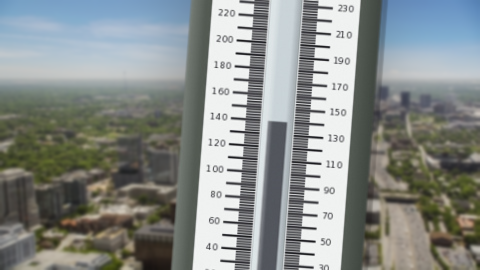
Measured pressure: 140 mmHg
